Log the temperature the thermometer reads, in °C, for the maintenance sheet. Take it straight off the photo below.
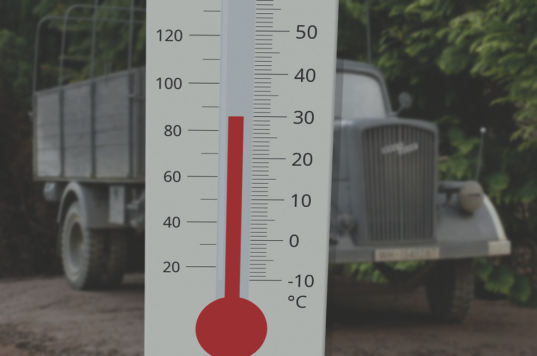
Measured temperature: 30 °C
